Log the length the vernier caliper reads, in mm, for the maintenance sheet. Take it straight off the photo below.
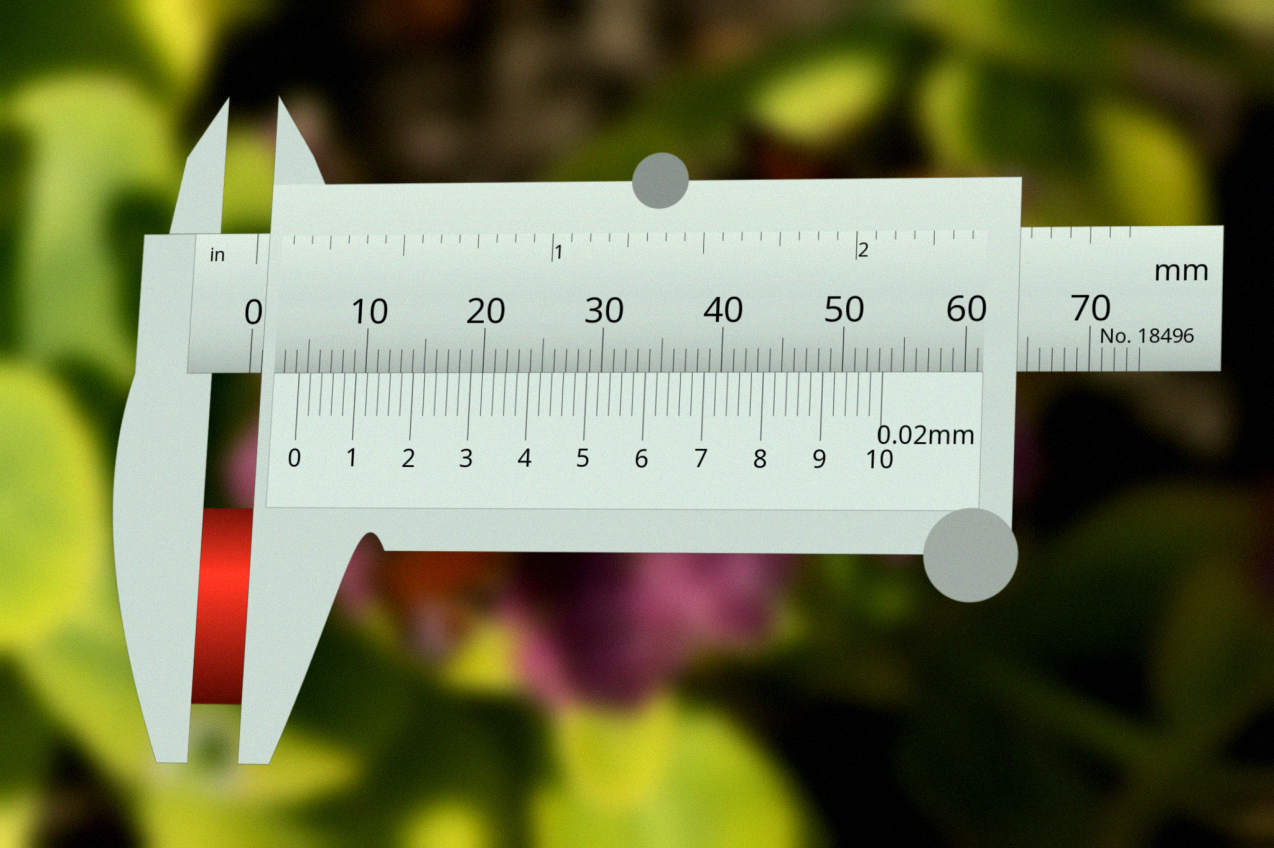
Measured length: 4.3 mm
